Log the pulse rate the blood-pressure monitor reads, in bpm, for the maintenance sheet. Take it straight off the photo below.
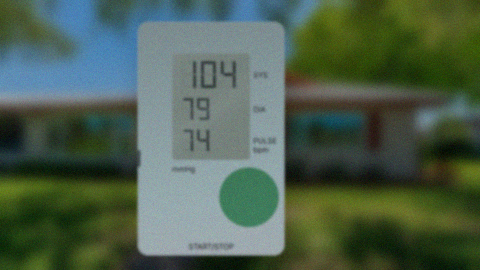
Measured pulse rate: 74 bpm
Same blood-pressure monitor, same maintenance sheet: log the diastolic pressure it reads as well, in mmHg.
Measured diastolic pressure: 79 mmHg
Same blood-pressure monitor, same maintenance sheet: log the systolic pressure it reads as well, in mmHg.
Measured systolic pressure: 104 mmHg
